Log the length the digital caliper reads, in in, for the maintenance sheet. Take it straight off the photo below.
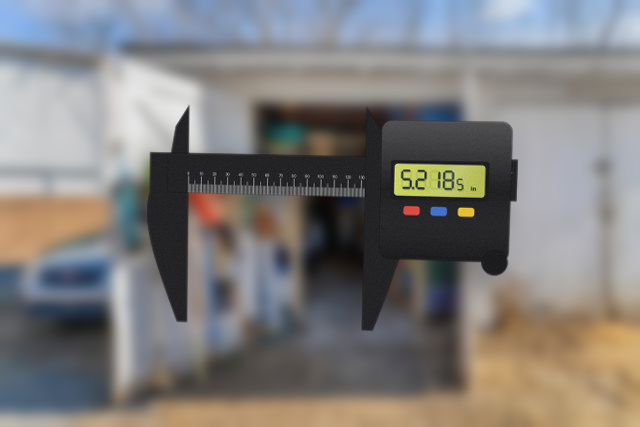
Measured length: 5.2185 in
